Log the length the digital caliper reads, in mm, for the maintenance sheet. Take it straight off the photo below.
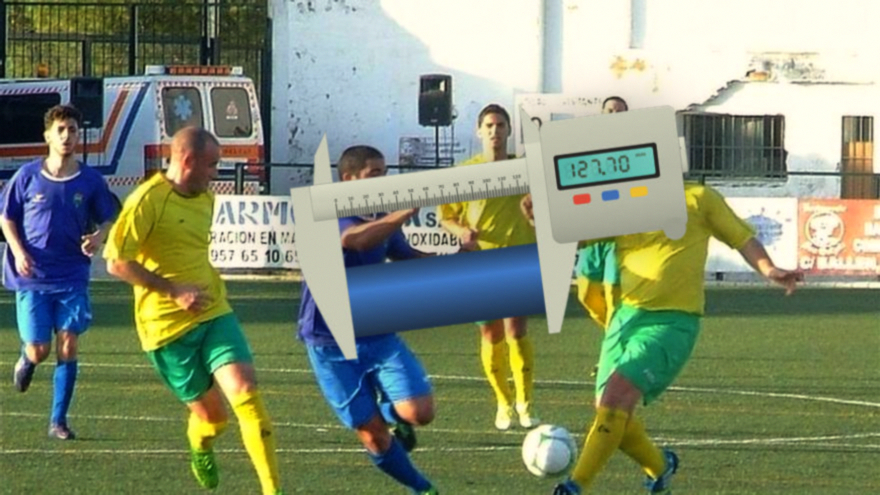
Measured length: 127.70 mm
